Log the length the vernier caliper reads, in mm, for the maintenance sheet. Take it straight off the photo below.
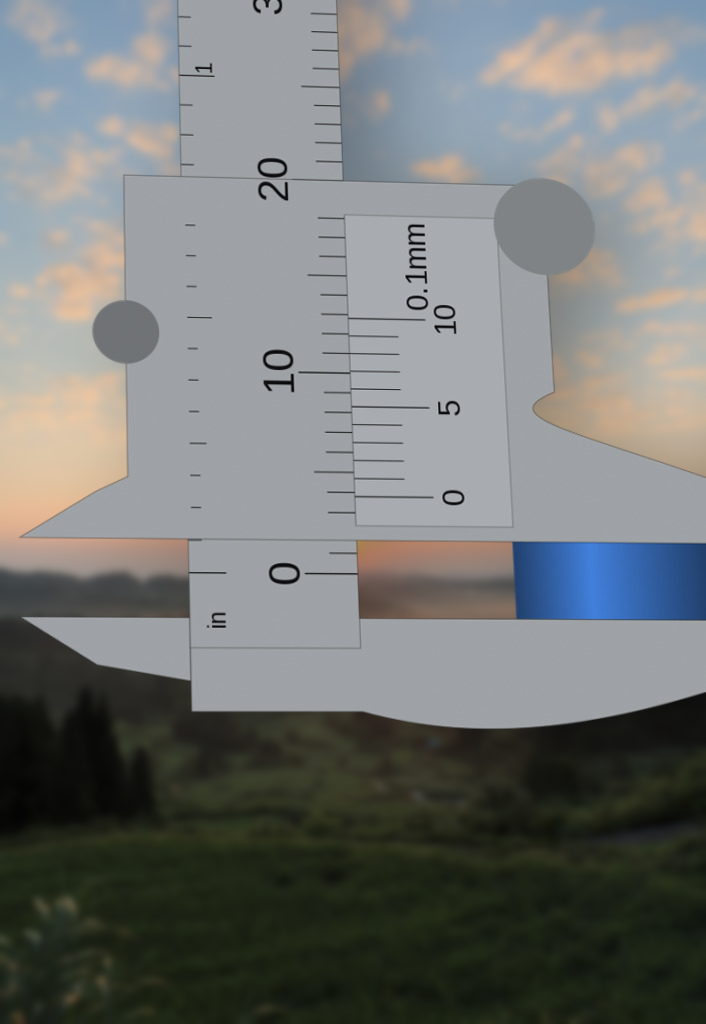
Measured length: 3.8 mm
